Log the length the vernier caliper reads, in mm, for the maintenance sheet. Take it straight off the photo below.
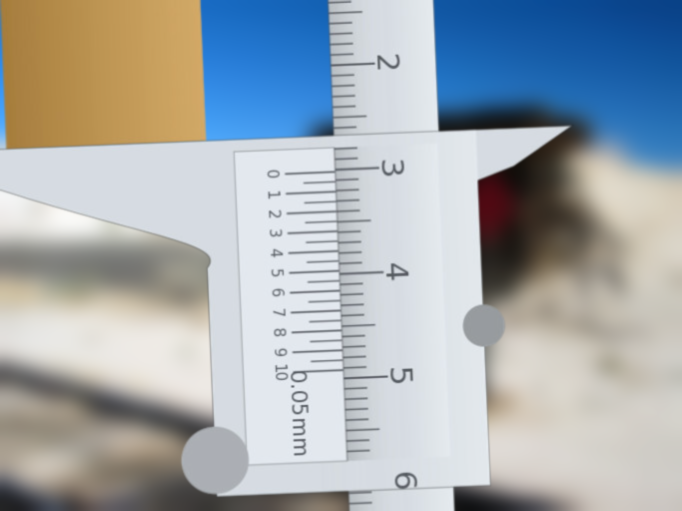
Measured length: 30.2 mm
